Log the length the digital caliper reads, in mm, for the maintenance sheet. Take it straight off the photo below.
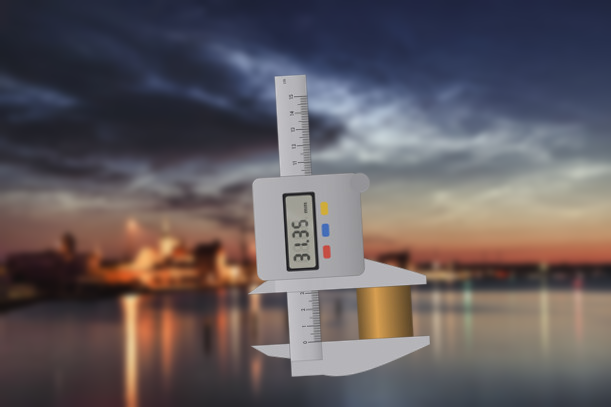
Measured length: 31.35 mm
